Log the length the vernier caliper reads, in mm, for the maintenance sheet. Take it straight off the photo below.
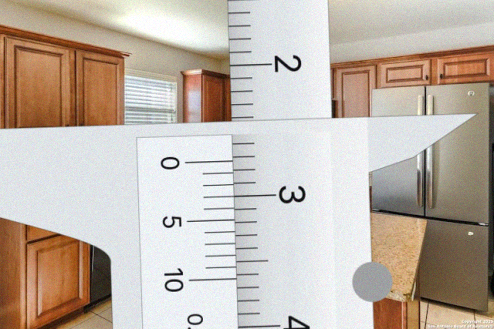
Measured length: 27.3 mm
